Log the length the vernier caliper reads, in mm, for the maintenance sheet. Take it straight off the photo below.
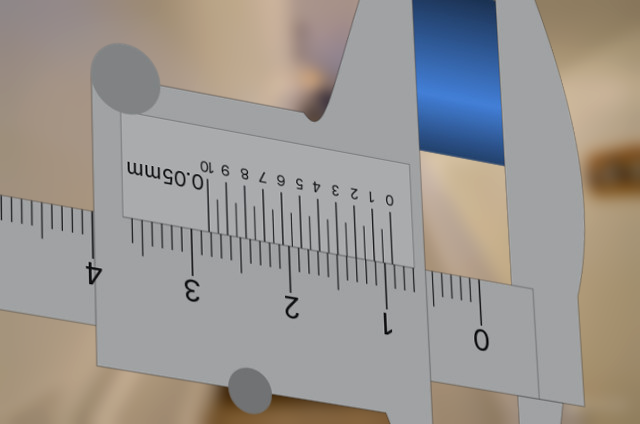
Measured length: 9.2 mm
